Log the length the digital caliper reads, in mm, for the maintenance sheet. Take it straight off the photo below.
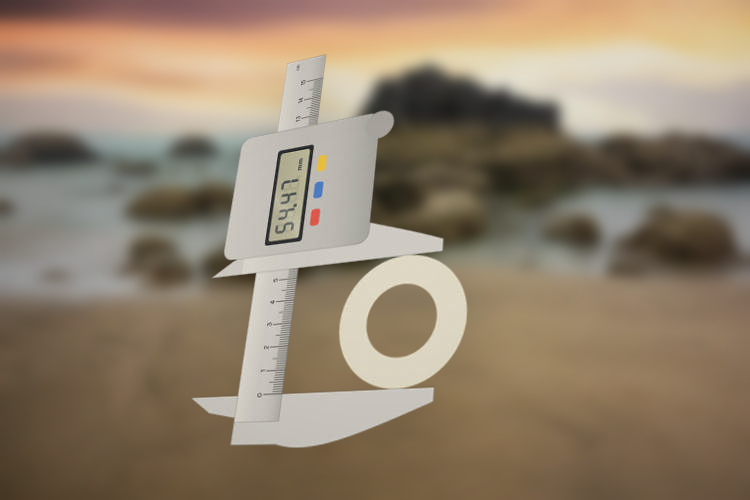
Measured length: 54.47 mm
